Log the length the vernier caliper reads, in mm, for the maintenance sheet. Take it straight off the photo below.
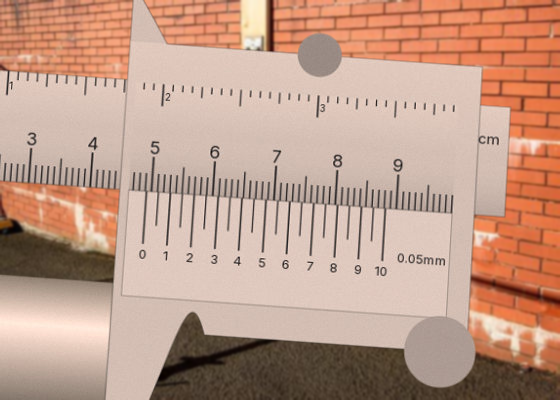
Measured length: 49.2 mm
